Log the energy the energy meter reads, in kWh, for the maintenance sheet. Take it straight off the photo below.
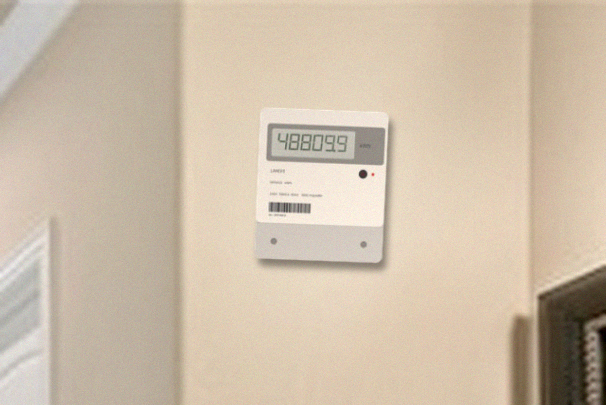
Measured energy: 48809.9 kWh
